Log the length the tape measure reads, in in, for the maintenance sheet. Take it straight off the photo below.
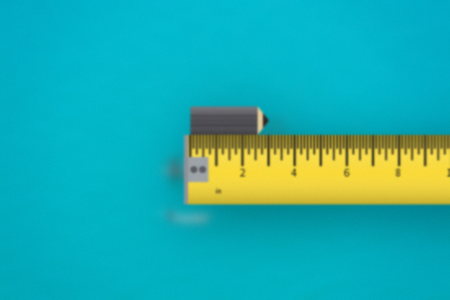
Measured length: 3 in
